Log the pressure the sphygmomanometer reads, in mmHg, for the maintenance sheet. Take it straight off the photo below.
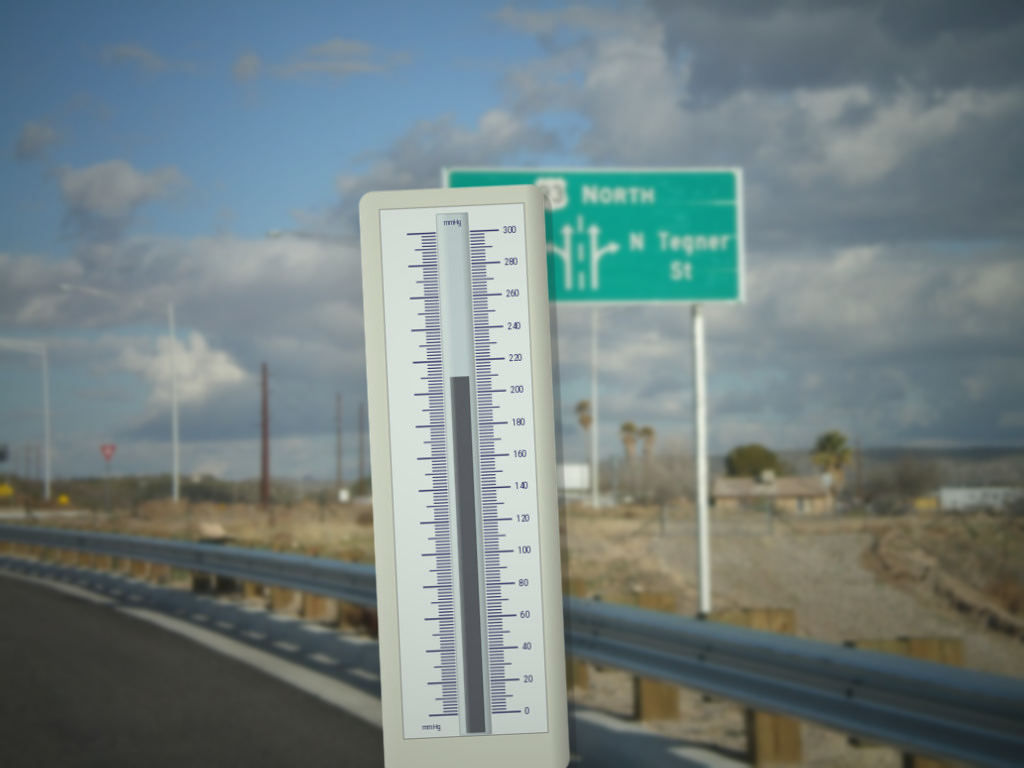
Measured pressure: 210 mmHg
